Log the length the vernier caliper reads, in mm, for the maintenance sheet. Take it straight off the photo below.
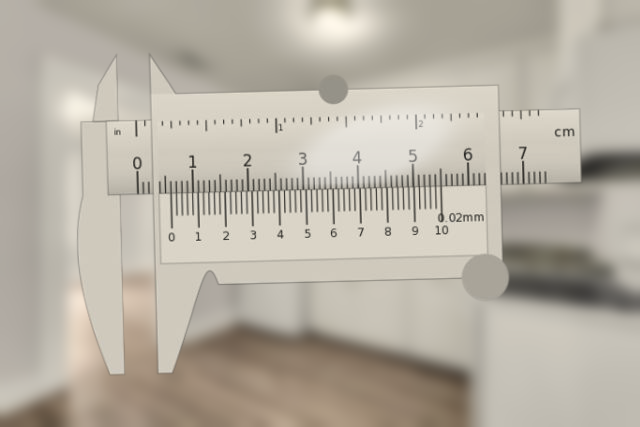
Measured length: 6.0 mm
